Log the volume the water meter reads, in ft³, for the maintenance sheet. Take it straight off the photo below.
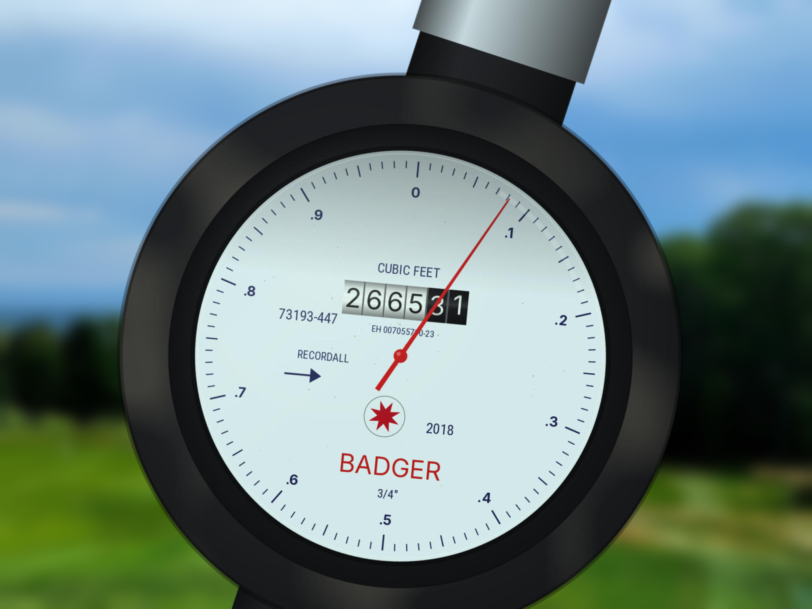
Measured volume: 266531.08 ft³
